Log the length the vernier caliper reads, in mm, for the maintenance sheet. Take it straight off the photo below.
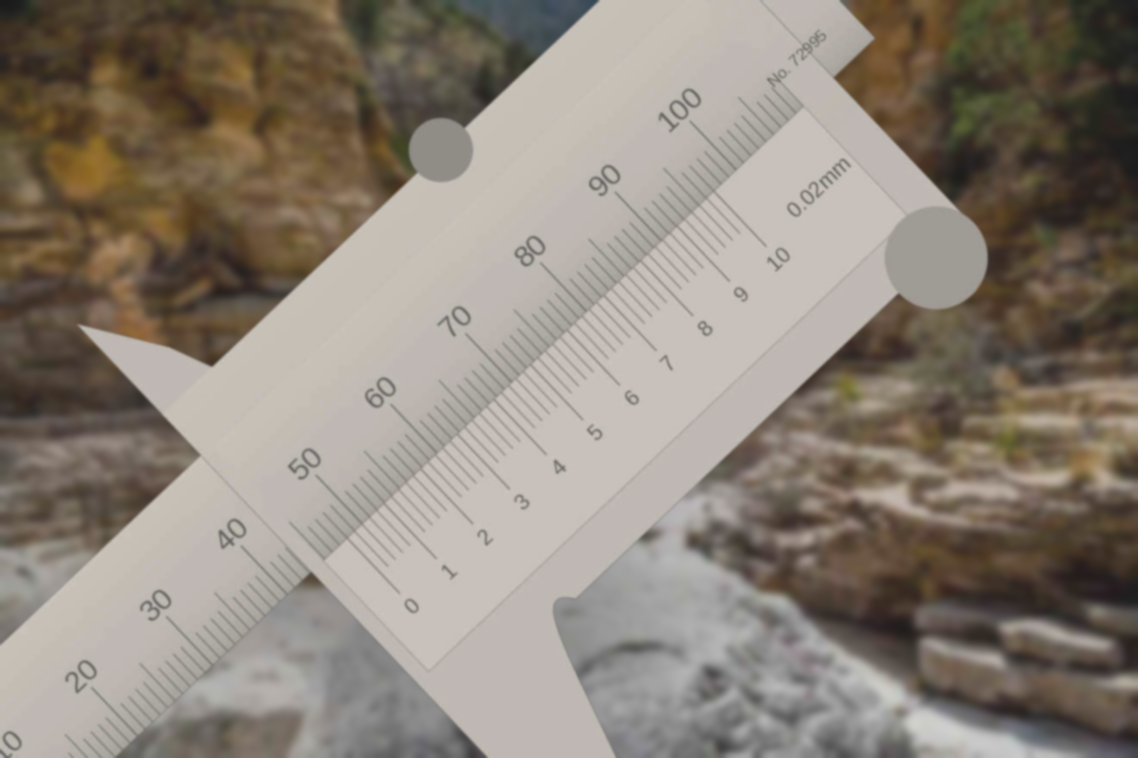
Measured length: 48.0 mm
